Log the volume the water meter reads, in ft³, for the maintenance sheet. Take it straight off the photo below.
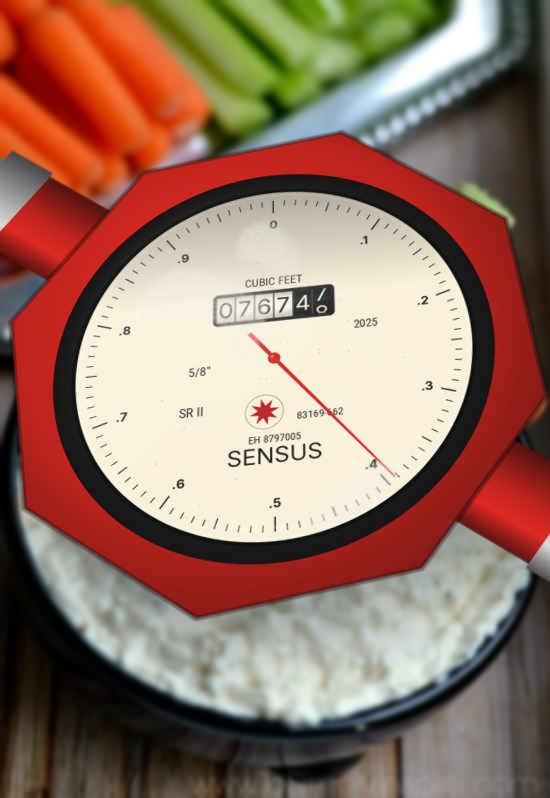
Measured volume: 76747.39 ft³
